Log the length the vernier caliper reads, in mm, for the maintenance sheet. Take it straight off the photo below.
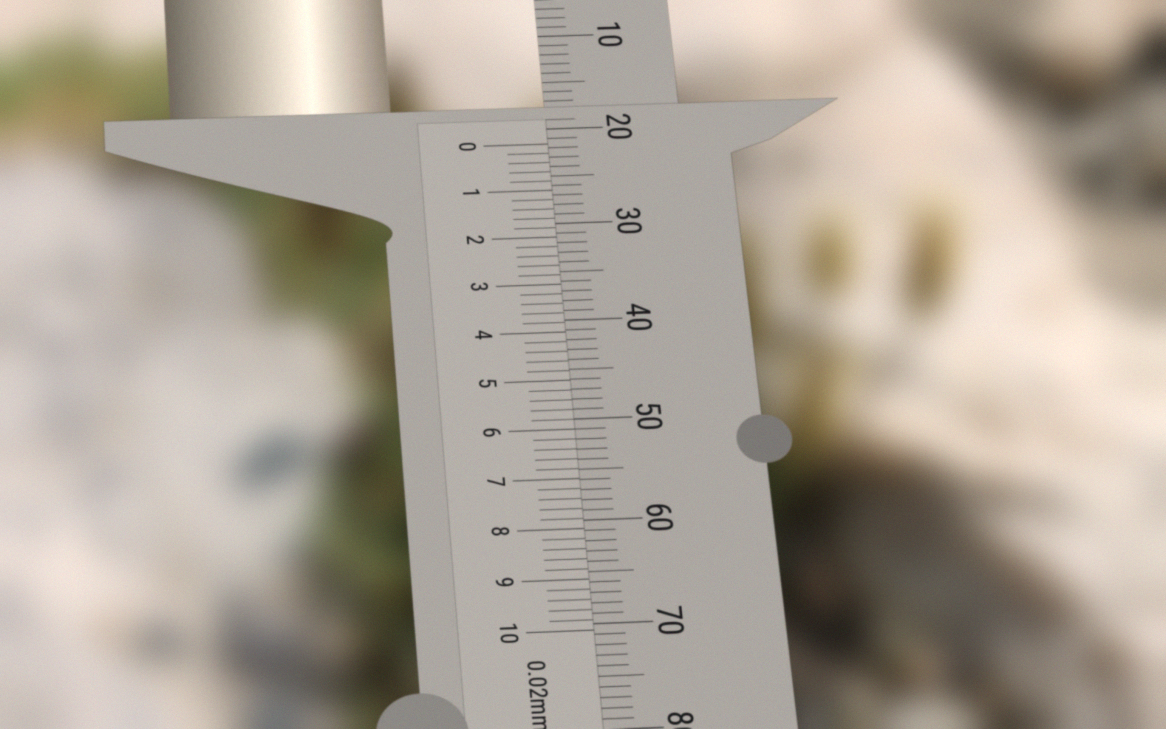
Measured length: 21.6 mm
